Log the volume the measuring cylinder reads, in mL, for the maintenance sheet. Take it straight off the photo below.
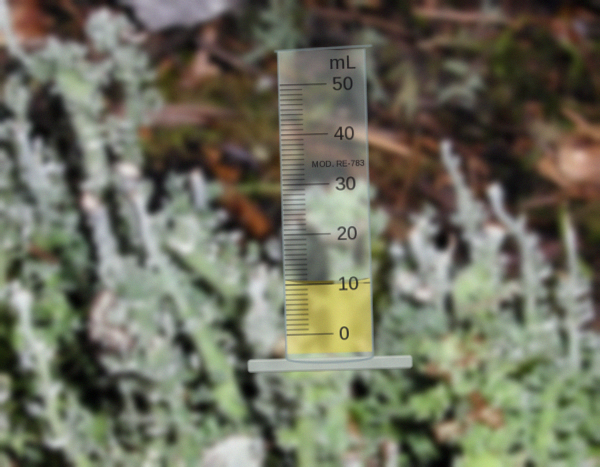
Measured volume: 10 mL
